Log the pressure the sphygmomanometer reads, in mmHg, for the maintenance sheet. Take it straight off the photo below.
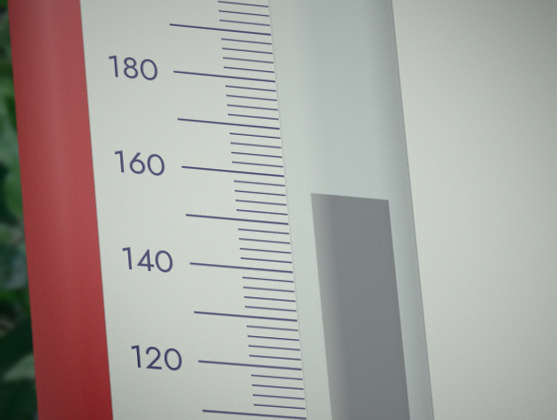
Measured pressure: 157 mmHg
